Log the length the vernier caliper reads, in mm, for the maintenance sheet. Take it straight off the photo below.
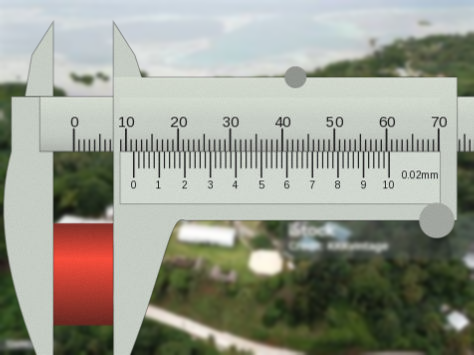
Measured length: 11.5 mm
